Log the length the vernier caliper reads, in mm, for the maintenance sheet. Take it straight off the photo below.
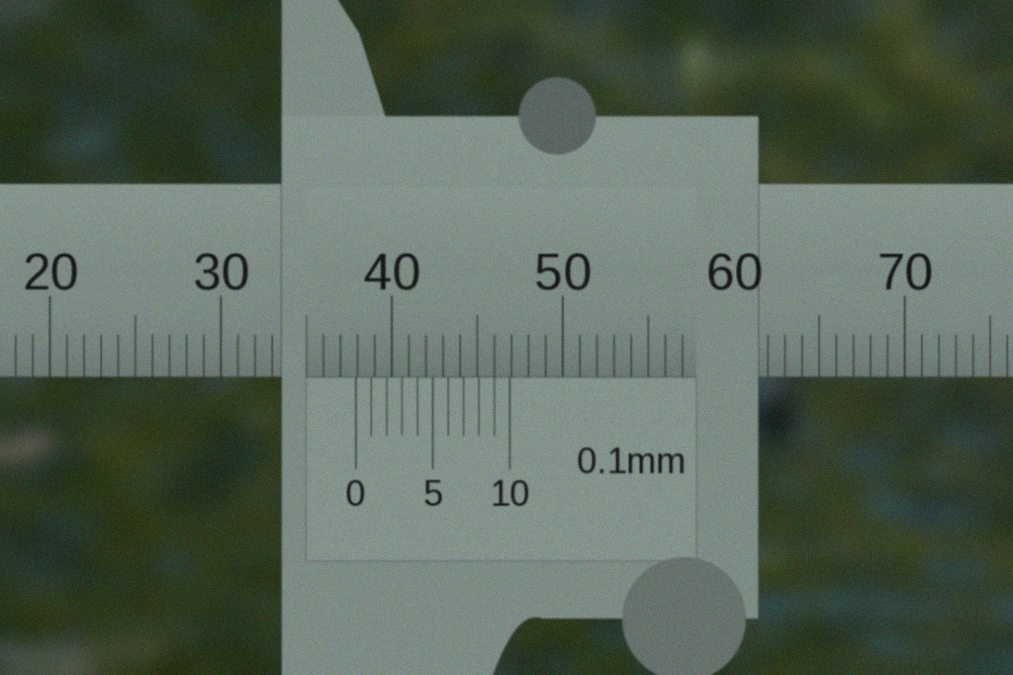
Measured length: 37.9 mm
